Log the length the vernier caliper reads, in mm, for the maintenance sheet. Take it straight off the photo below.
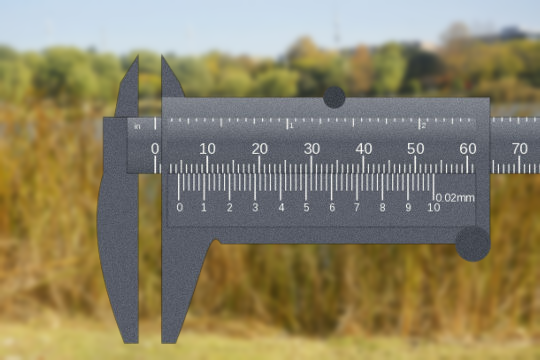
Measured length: 4.5 mm
